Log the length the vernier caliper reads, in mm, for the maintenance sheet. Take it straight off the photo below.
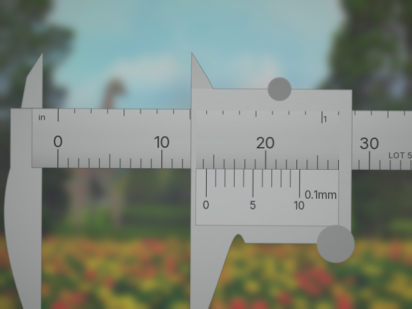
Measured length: 14.3 mm
